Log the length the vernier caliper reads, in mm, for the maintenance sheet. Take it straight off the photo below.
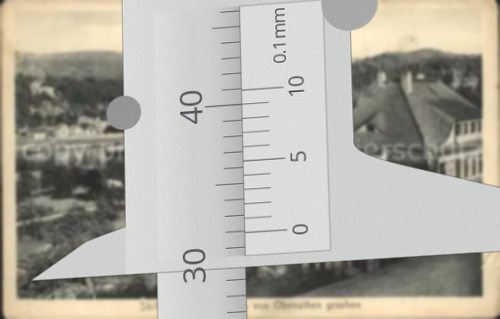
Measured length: 31.9 mm
